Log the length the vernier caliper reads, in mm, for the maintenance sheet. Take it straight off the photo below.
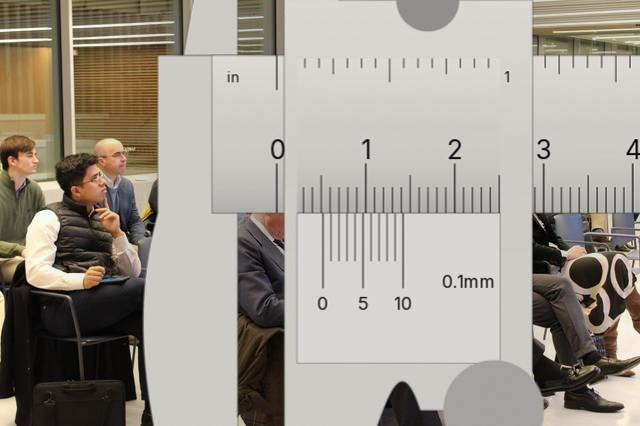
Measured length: 5.2 mm
